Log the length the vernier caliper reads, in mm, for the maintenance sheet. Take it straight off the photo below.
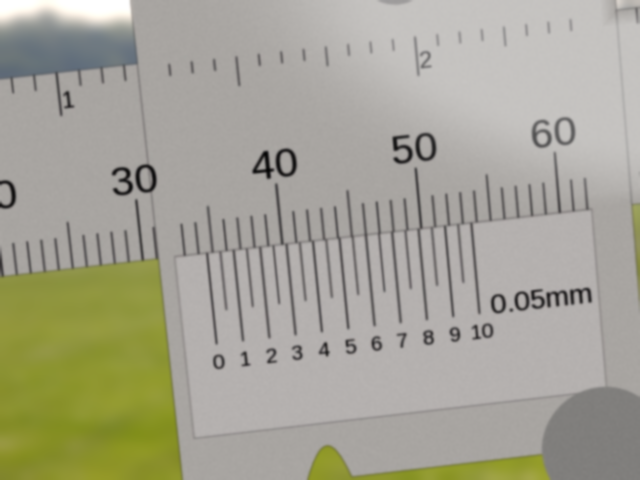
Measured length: 34.6 mm
